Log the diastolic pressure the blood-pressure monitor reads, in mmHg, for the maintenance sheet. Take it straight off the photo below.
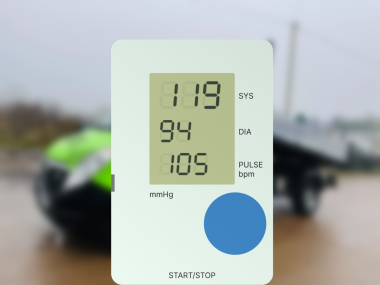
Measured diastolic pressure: 94 mmHg
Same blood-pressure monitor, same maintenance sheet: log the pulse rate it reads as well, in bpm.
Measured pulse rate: 105 bpm
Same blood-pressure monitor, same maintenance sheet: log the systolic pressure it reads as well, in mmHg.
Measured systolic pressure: 119 mmHg
